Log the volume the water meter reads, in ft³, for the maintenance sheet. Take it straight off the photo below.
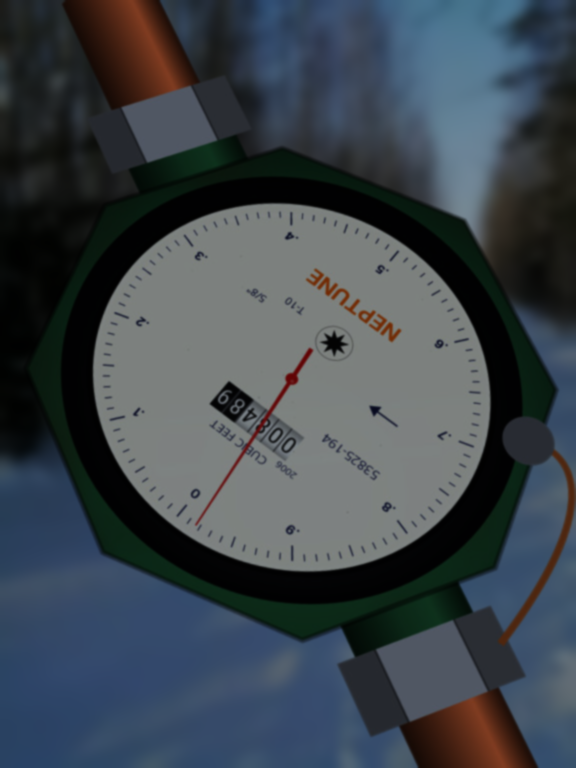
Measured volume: 8488.98 ft³
